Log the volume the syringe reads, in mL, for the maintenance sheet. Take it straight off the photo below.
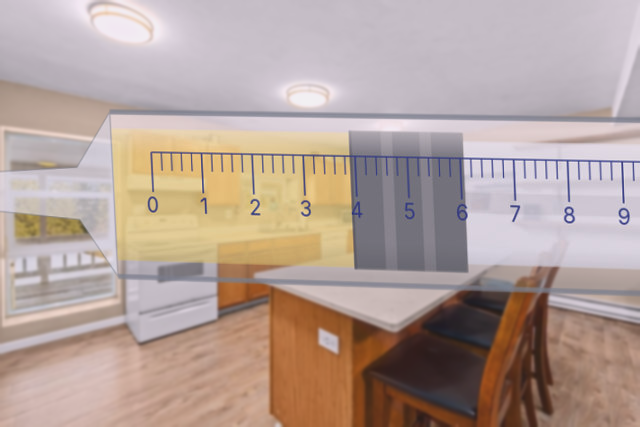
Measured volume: 3.9 mL
